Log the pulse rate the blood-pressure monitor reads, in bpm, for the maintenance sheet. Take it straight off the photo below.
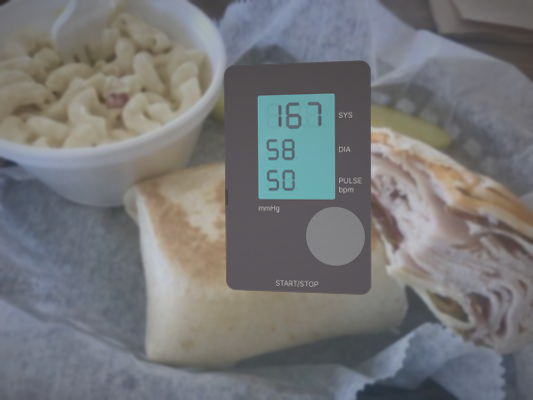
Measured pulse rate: 50 bpm
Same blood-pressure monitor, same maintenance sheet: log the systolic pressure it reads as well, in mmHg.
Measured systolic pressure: 167 mmHg
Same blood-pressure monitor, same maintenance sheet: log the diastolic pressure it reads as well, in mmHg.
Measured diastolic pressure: 58 mmHg
